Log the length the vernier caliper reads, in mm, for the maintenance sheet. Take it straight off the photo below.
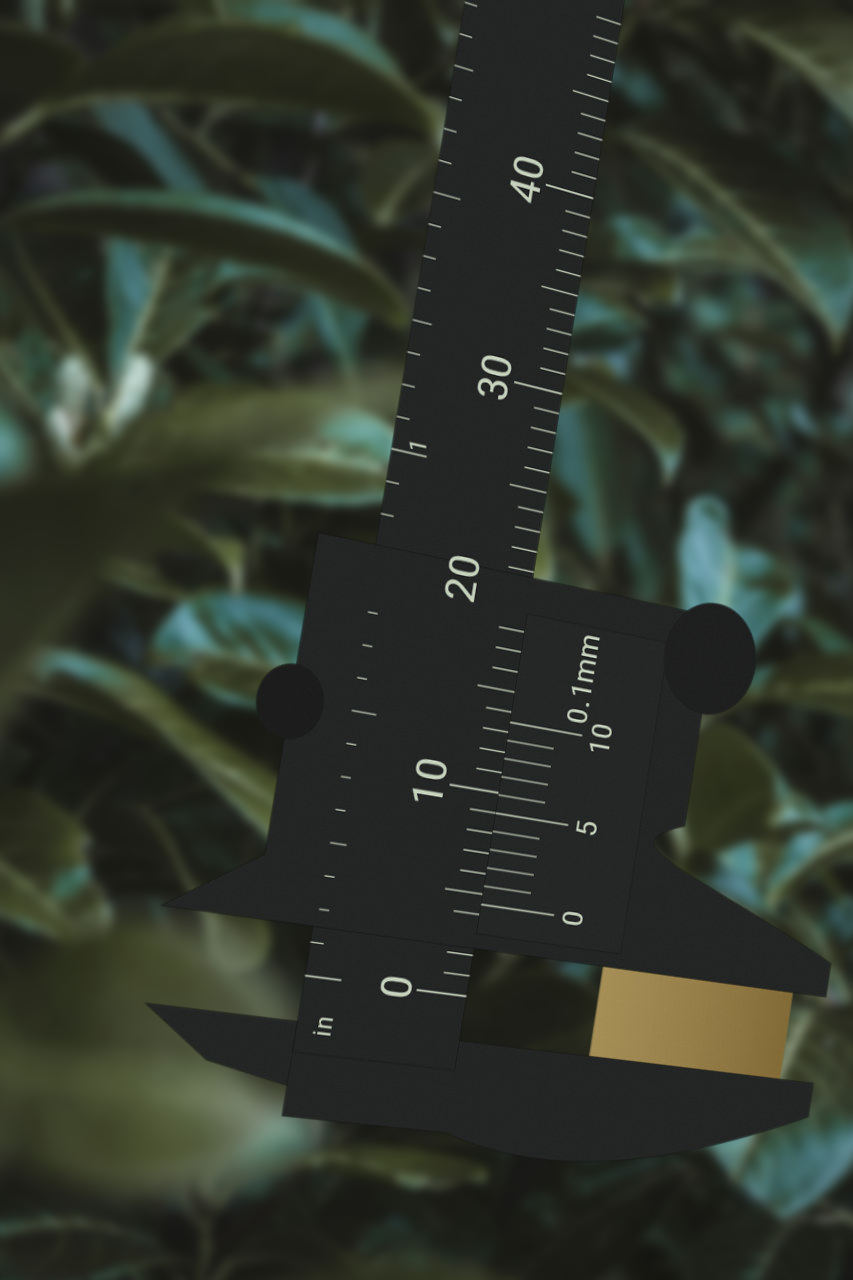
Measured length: 4.5 mm
